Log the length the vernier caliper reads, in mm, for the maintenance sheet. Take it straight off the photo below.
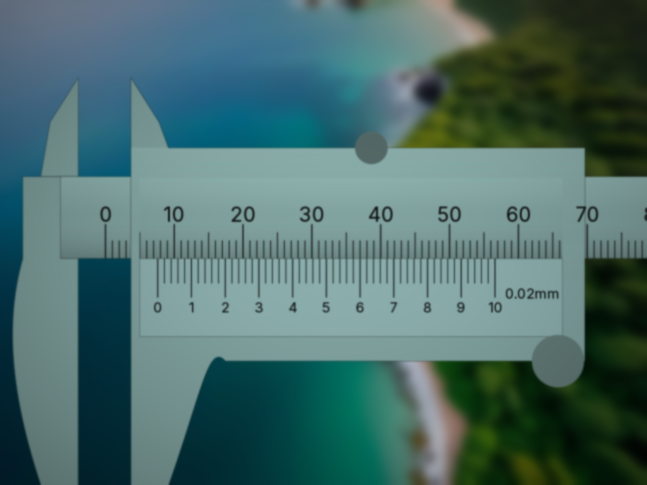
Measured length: 7.6 mm
